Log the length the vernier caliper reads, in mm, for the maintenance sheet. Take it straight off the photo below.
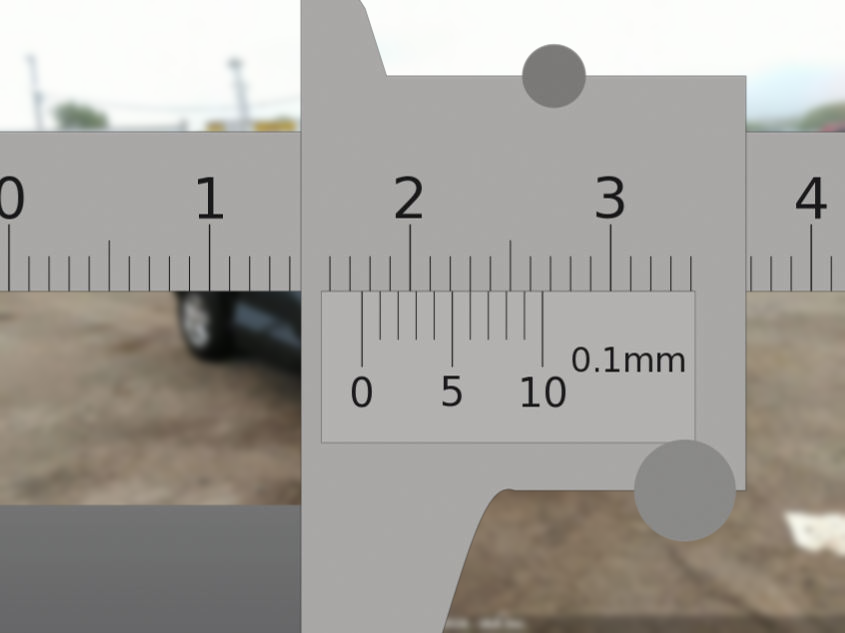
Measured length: 17.6 mm
